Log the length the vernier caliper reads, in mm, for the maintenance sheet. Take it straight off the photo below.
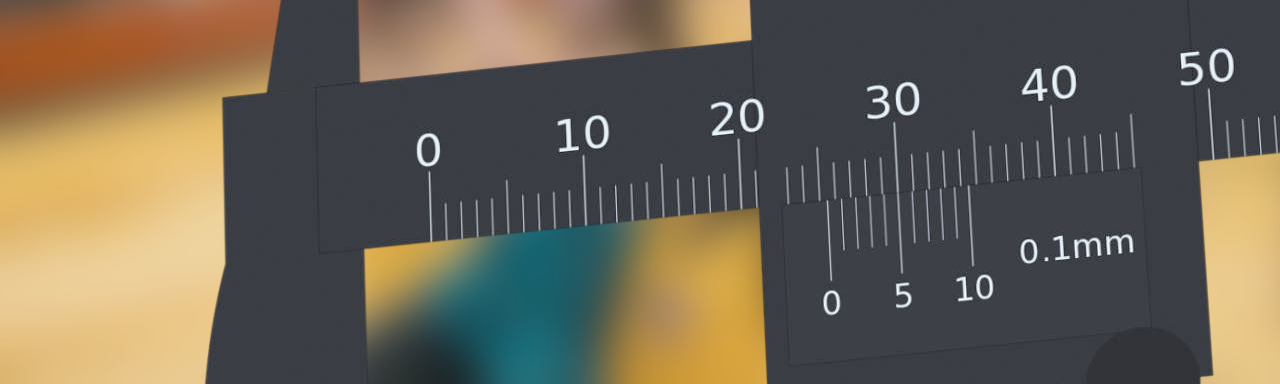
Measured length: 25.5 mm
